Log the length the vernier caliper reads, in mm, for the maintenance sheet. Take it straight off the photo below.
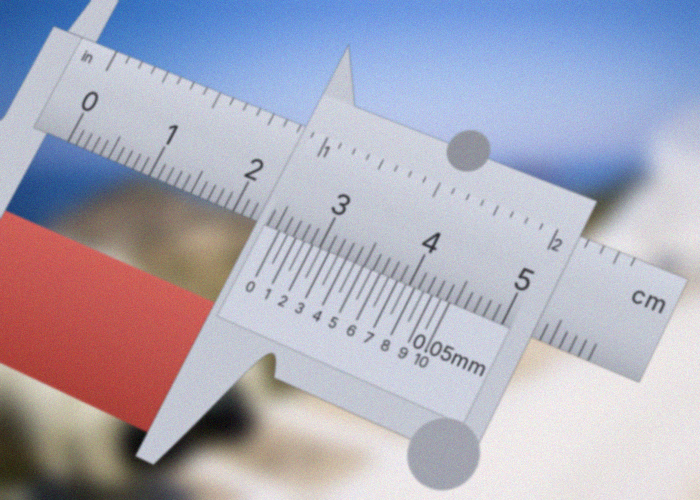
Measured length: 25.4 mm
